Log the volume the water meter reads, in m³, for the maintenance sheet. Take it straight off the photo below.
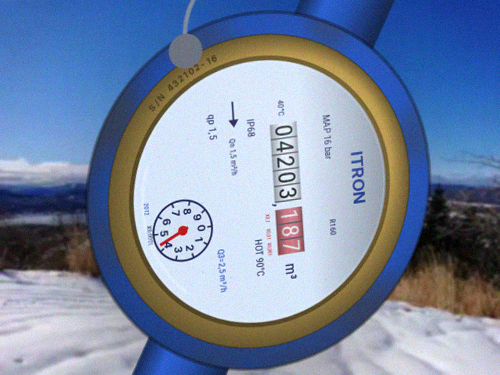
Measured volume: 4203.1874 m³
